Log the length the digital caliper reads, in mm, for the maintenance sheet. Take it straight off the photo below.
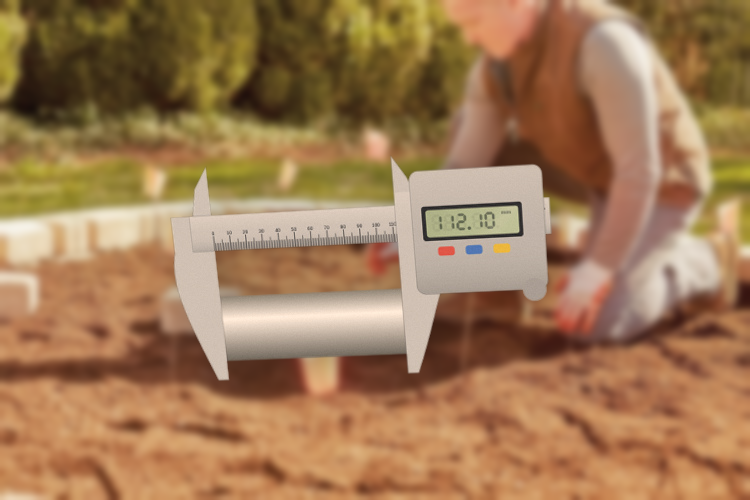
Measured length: 112.10 mm
